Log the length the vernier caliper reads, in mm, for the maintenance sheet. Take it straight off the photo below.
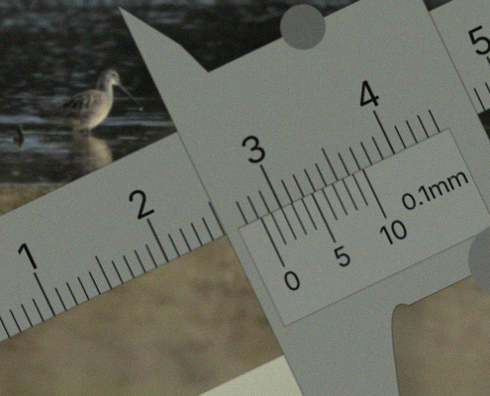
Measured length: 28.2 mm
